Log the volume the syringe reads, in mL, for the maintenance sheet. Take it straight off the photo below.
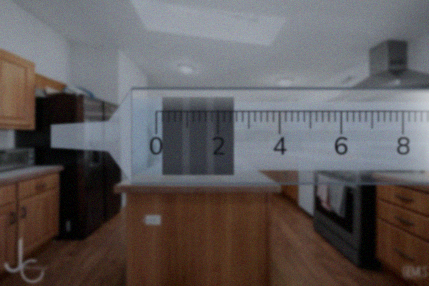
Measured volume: 0.2 mL
